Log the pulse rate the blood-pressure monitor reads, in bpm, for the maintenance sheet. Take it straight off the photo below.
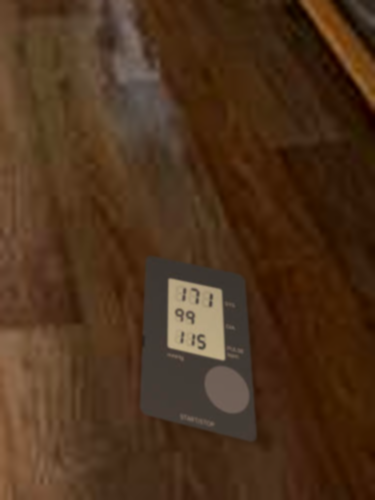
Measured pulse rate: 115 bpm
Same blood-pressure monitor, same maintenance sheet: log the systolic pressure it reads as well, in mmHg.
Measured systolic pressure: 171 mmHg
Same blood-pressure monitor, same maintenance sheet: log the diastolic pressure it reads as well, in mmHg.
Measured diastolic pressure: 99 mmHg
